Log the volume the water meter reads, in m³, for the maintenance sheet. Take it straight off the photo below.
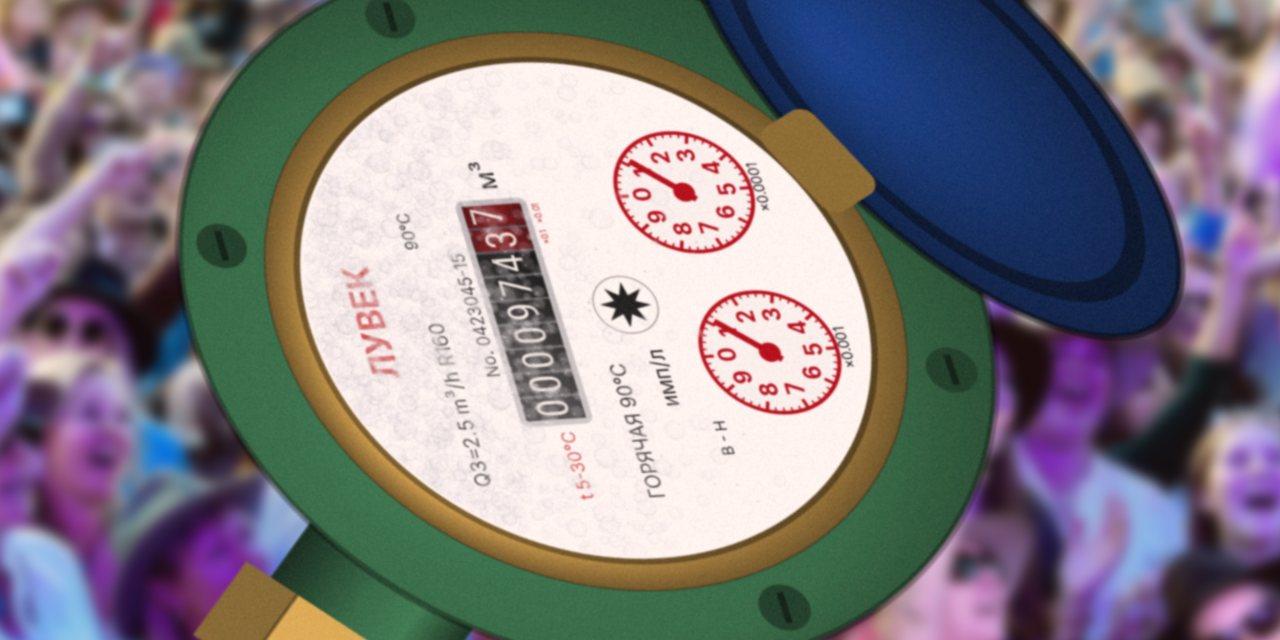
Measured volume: 974.3711 m³
